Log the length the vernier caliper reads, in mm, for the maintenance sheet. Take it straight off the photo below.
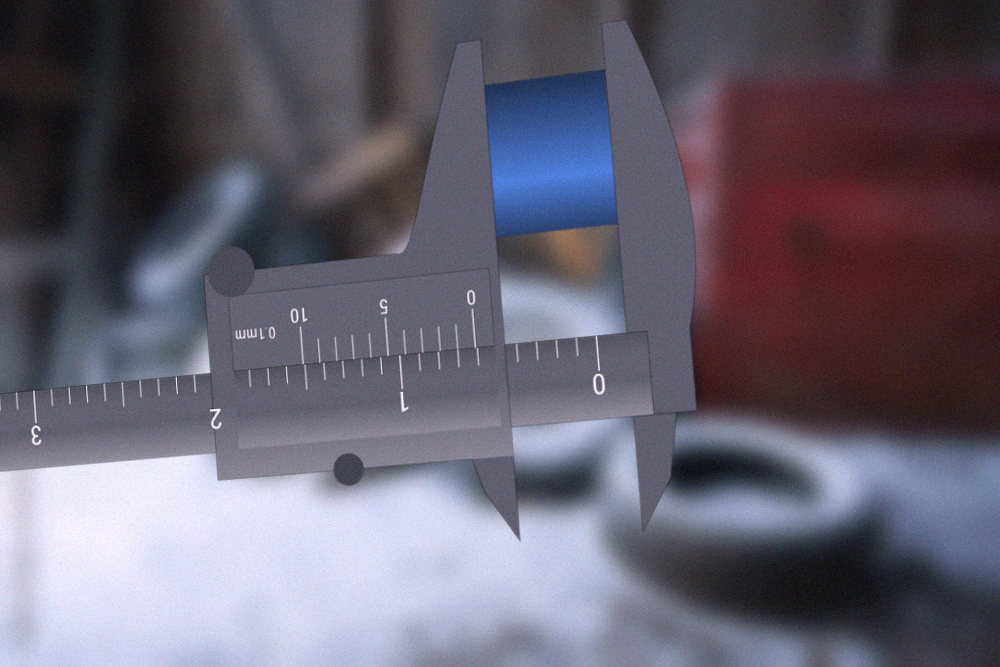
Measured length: 6.1 mm
